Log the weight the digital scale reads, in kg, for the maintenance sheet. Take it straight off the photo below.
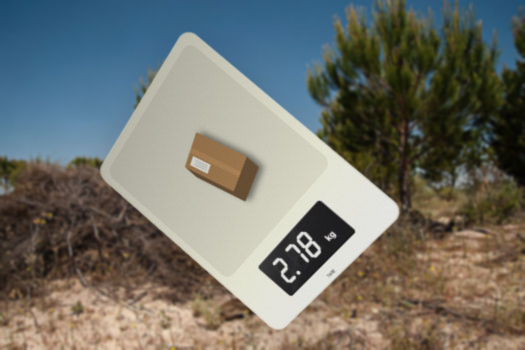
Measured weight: 2.78 kg
